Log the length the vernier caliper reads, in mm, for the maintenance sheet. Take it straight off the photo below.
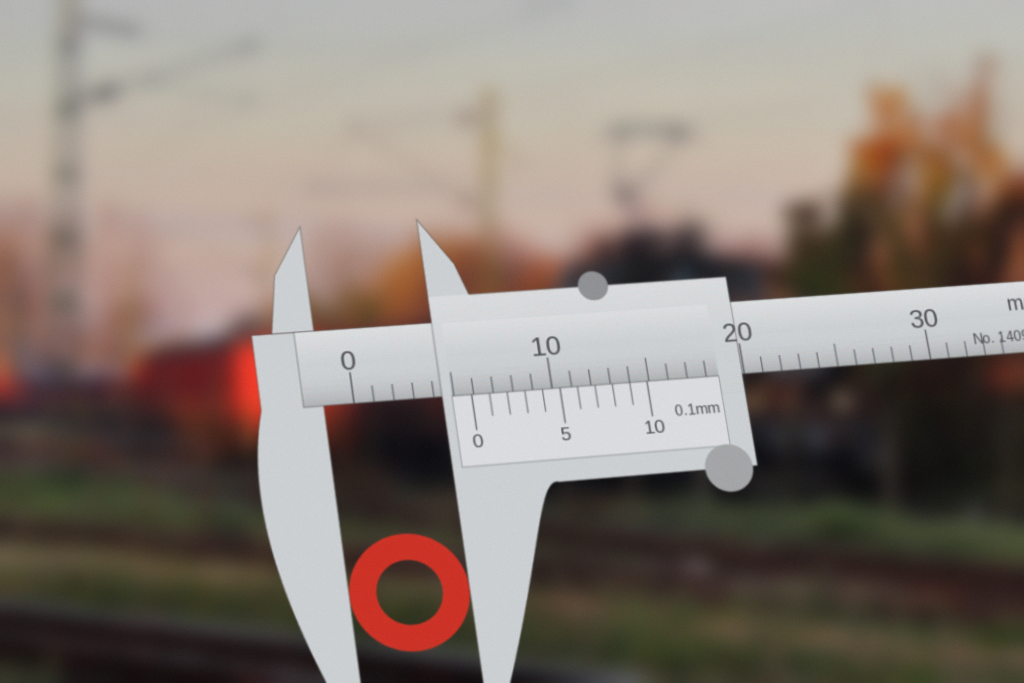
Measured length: 5.9 mm
